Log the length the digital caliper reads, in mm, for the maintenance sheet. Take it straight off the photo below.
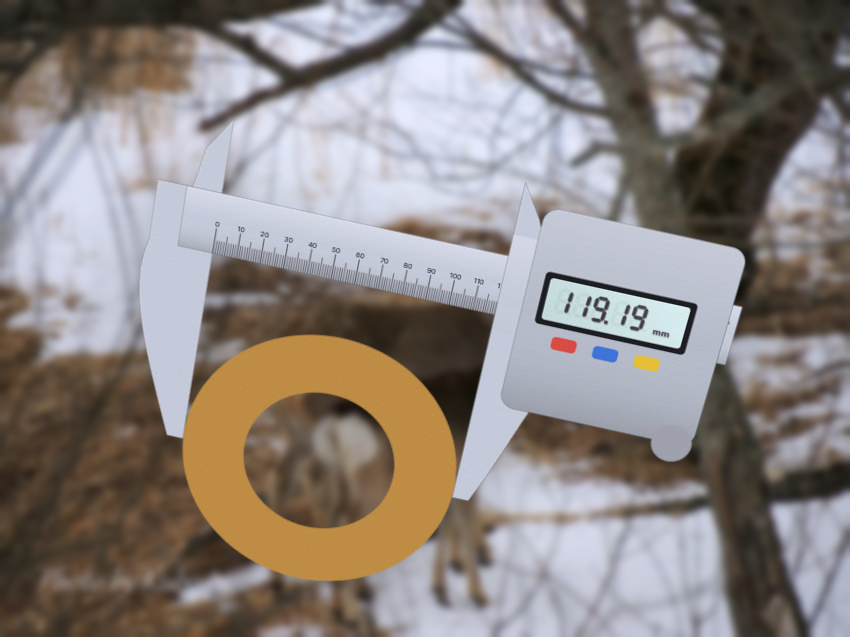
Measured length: 119.19 mm
